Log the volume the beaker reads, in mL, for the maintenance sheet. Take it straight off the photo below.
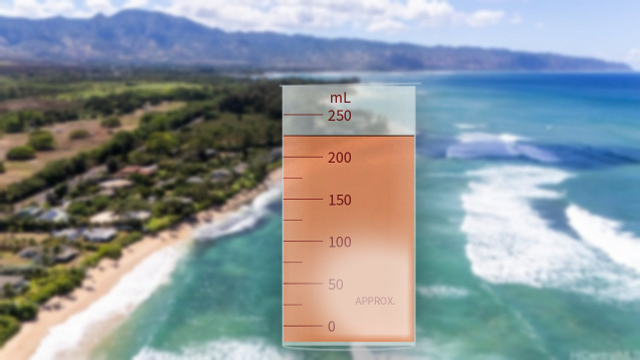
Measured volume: 225 mL
